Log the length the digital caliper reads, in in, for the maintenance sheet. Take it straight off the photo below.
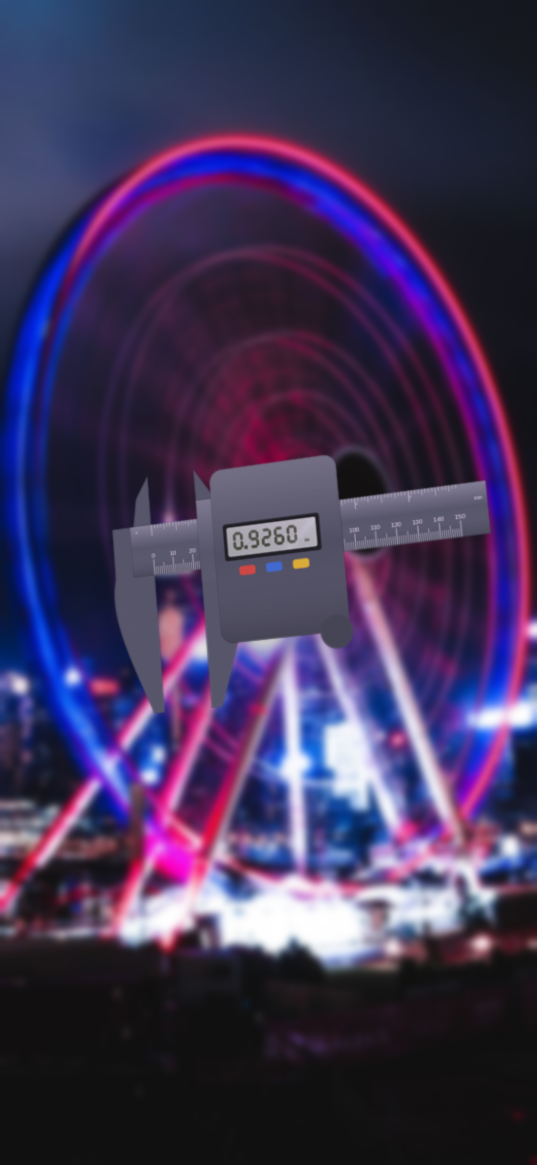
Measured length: 0.9260 in
